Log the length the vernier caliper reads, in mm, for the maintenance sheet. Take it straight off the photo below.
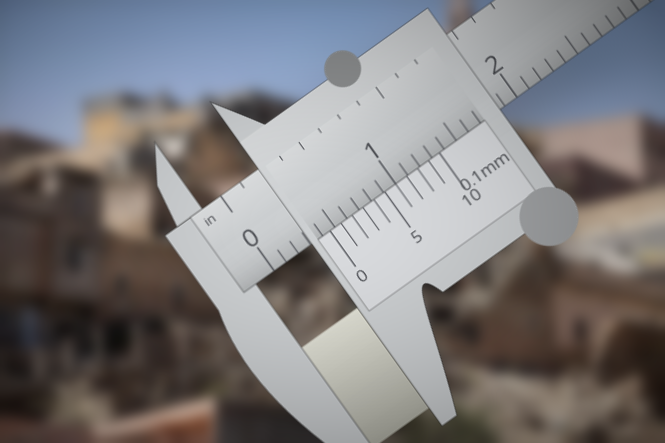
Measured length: 4.6 mm
